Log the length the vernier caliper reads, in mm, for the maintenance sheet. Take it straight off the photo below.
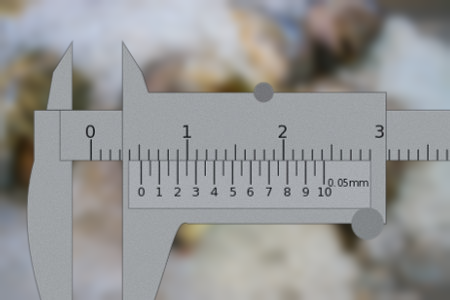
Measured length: 5.2 mm
